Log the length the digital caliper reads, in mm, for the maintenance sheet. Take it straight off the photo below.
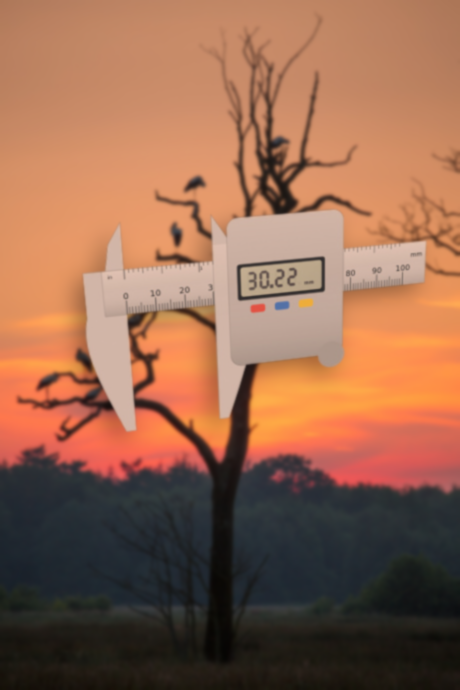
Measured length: 30.22 mm
